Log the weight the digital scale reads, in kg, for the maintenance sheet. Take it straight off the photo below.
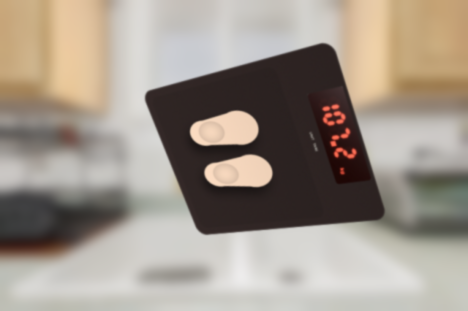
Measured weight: 107.2 kg
